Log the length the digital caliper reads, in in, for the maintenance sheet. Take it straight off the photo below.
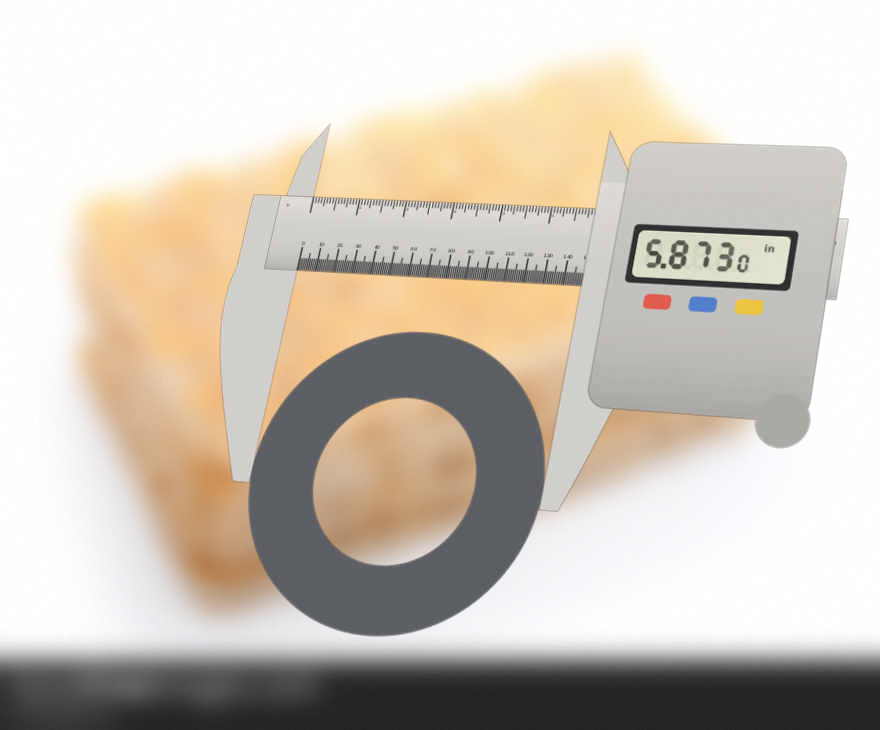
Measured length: 5.8730 in
